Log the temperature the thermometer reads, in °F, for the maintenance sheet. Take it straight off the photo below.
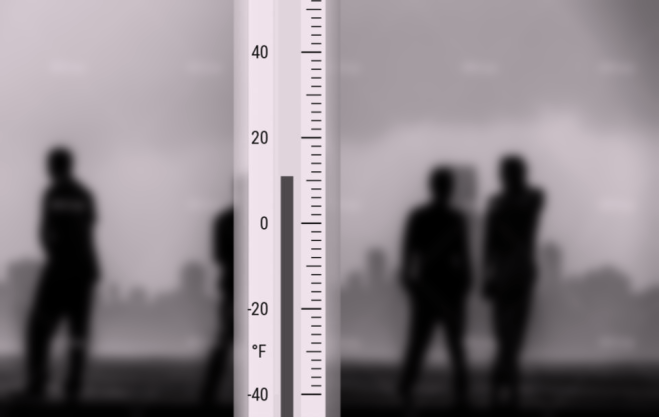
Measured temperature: 11 °F
